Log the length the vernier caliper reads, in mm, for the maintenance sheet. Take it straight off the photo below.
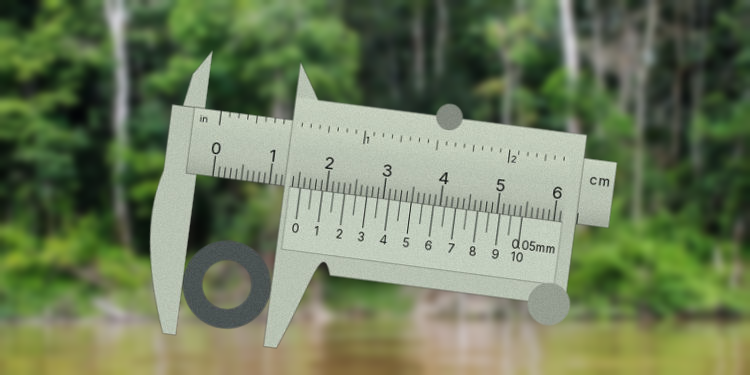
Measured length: 15.4 mm
